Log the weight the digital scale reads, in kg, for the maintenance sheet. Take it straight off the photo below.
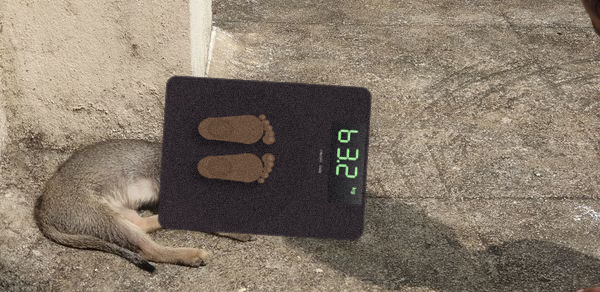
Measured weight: 63.2 kg
